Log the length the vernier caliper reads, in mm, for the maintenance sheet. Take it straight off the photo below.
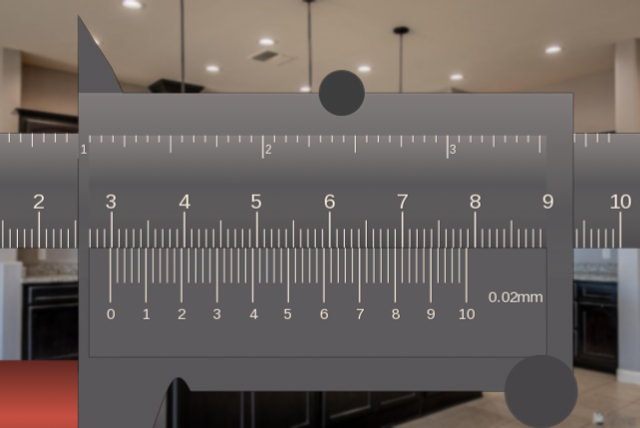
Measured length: 29.8 mm
